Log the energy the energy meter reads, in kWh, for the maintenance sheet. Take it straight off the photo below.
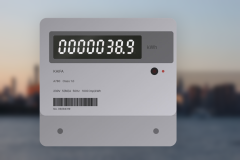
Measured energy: 38.9 kWh
